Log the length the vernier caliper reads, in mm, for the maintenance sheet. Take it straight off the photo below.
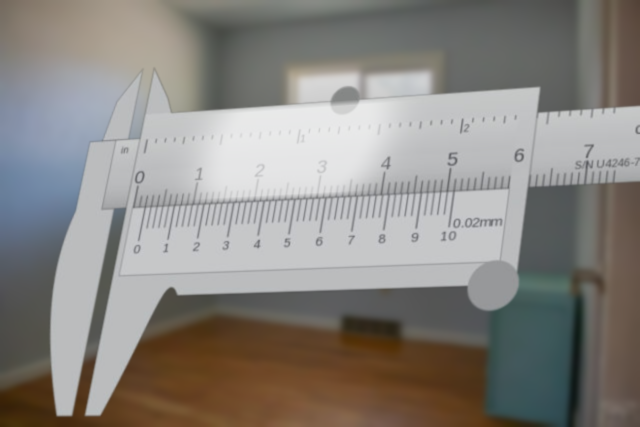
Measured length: 2.0 mm
